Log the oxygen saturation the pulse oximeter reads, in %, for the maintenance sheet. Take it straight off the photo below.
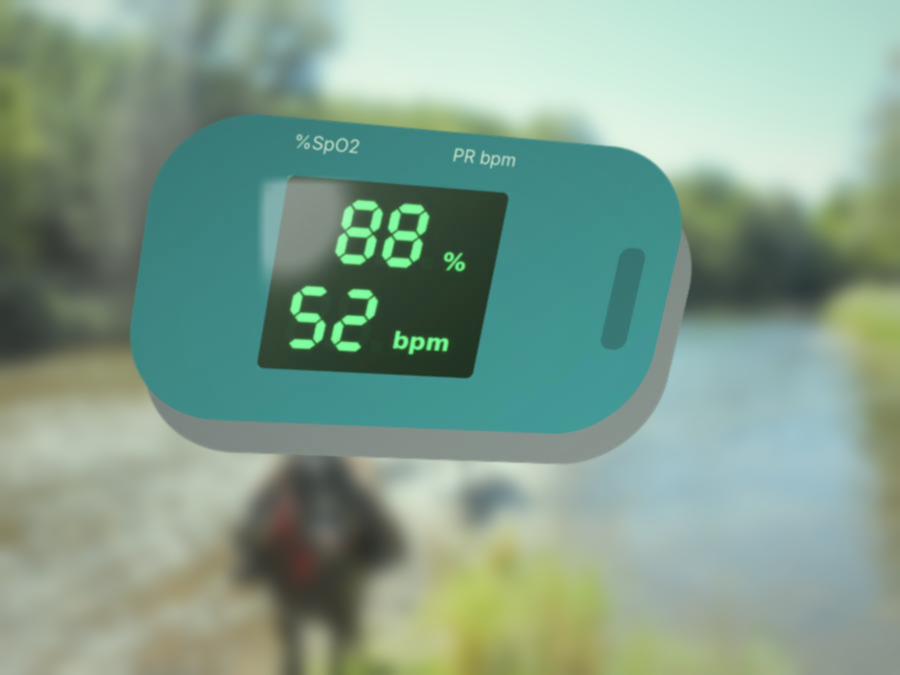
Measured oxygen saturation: 88 %
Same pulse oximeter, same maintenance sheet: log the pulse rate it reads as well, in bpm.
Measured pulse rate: 52 bpm
